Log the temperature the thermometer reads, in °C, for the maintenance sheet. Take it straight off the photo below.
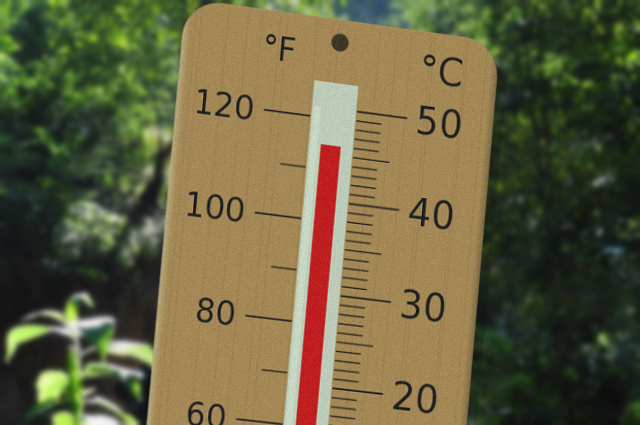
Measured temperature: 46 °C
